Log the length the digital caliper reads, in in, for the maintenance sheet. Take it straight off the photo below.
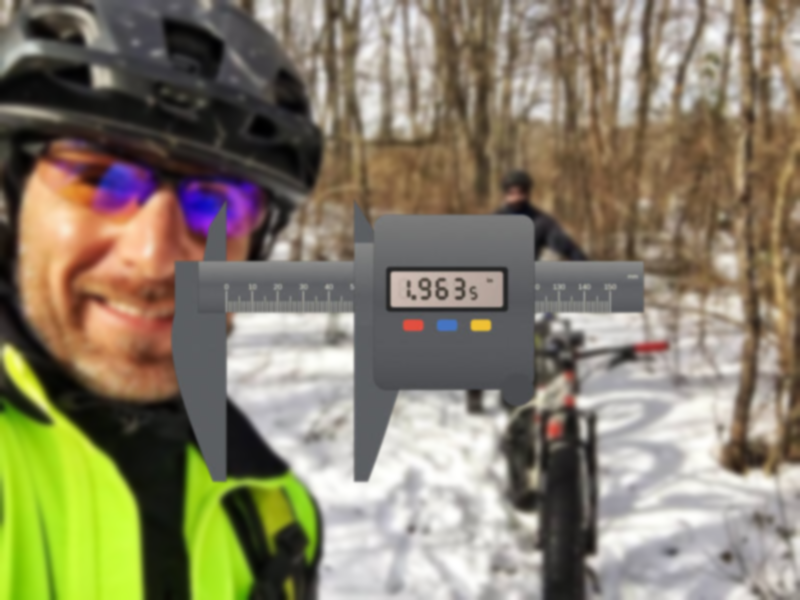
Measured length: 1.9635 in
